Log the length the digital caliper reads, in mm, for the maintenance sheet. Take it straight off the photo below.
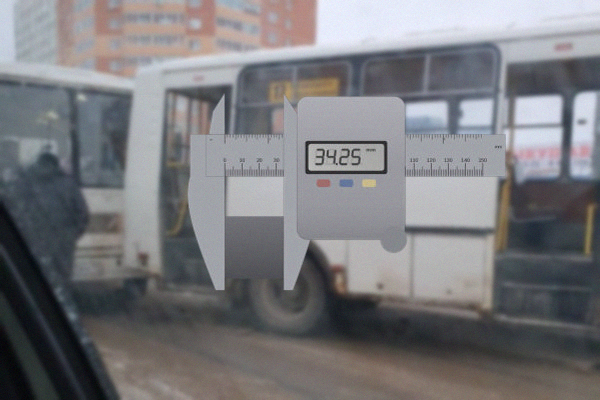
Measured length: 34.25 mm
